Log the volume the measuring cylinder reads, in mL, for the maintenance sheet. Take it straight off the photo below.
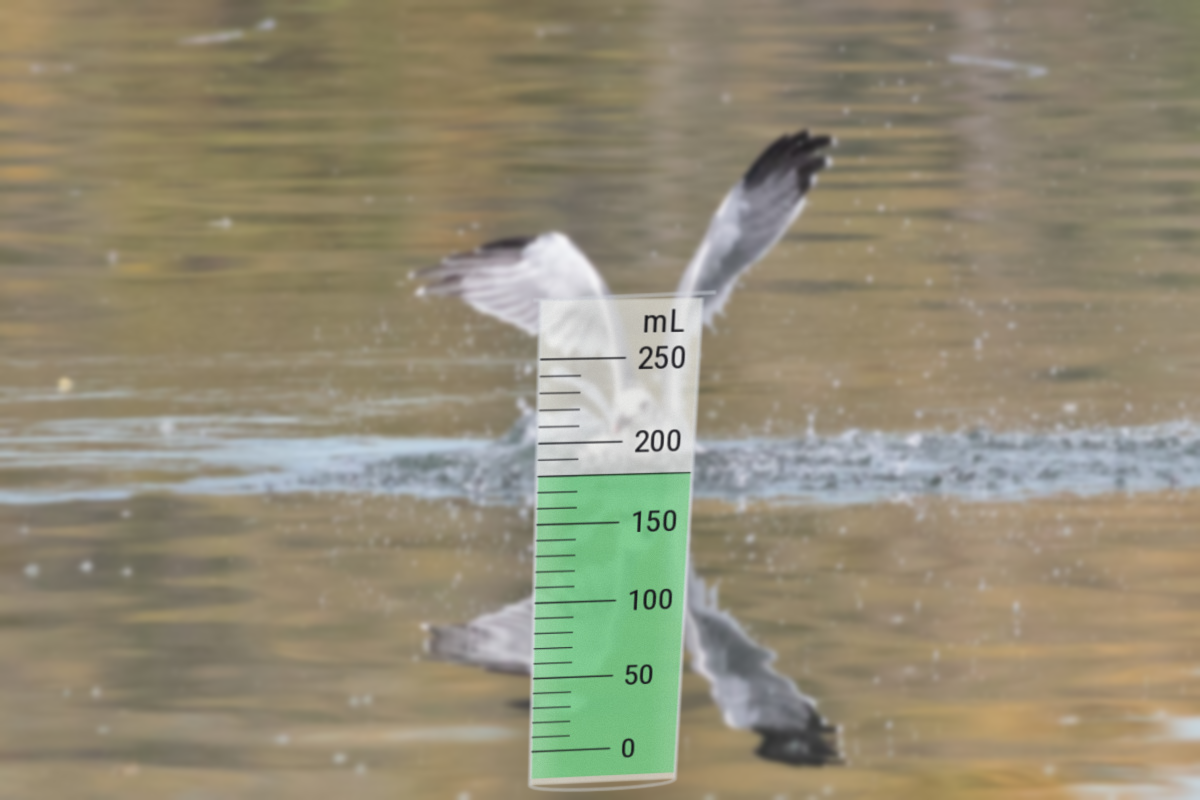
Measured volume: 180 mL
